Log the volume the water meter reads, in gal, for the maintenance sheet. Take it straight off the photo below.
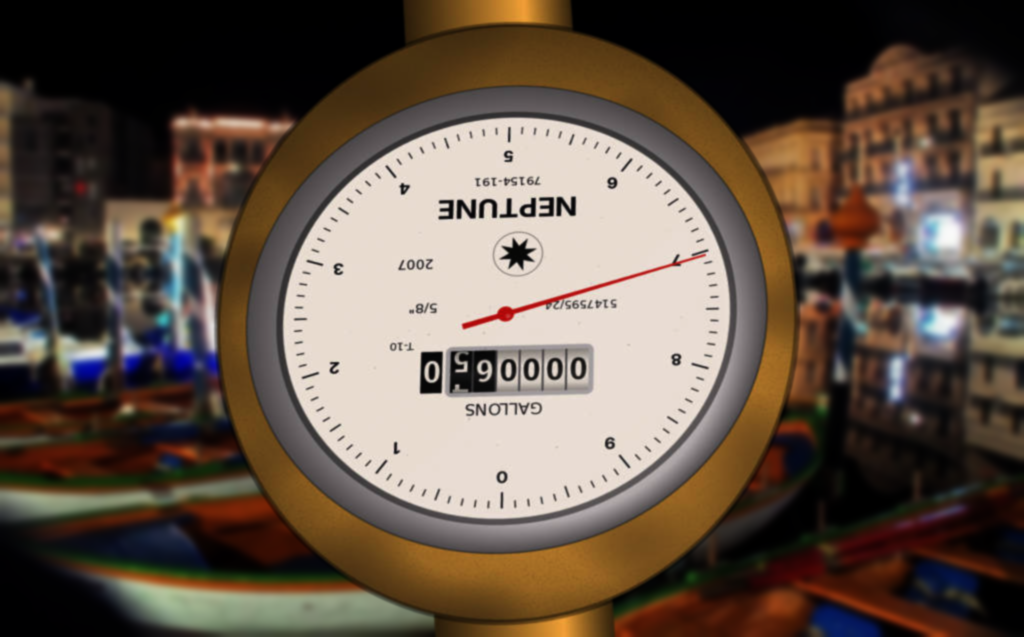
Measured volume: 647.0 gal
